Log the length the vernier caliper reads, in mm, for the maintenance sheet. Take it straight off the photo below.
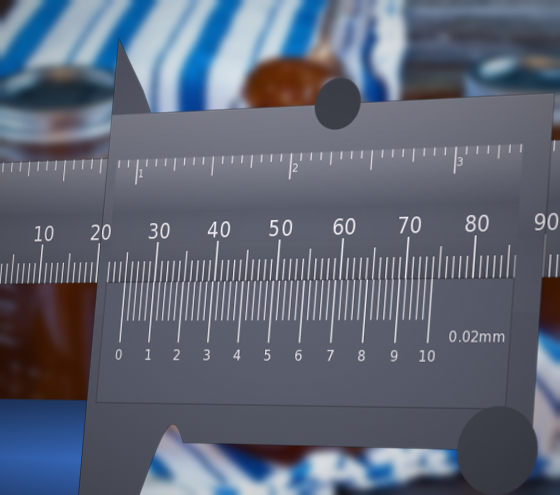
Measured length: 25.0 mm
